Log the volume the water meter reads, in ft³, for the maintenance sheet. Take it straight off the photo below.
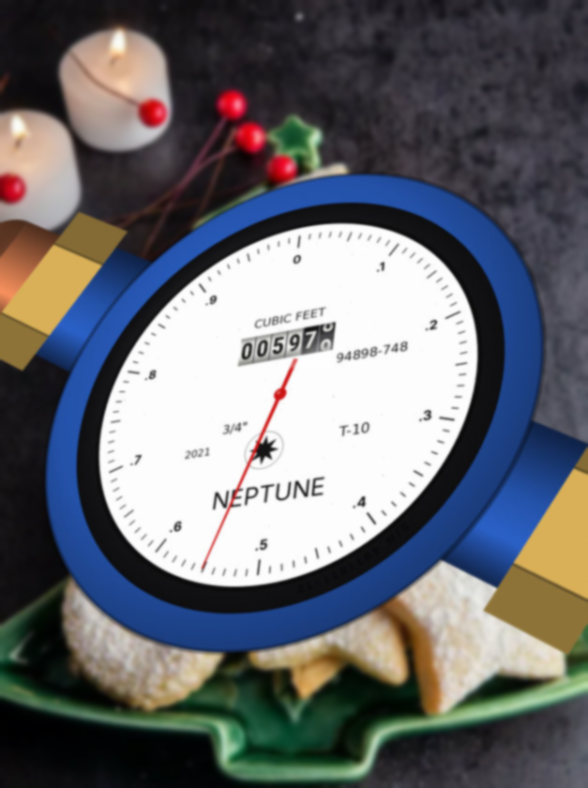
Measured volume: 5978.55 ft³
